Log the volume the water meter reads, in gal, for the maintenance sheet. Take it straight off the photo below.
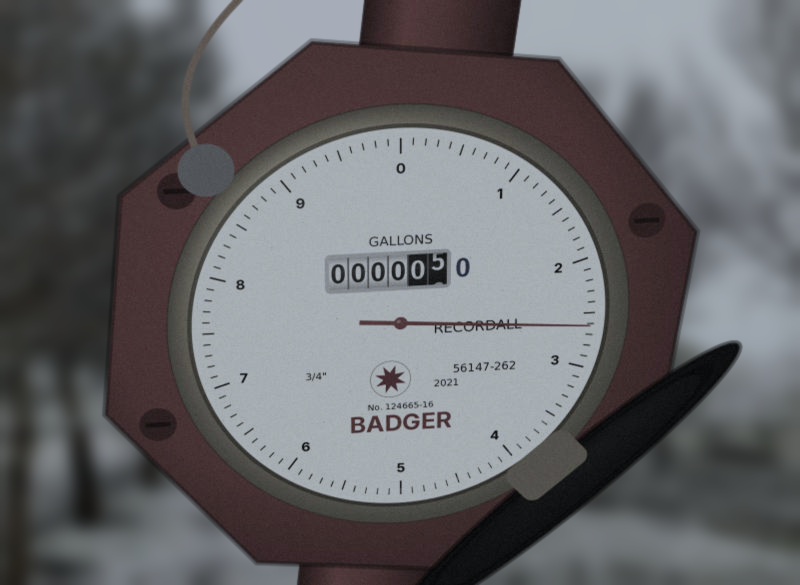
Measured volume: 52.6 gal
